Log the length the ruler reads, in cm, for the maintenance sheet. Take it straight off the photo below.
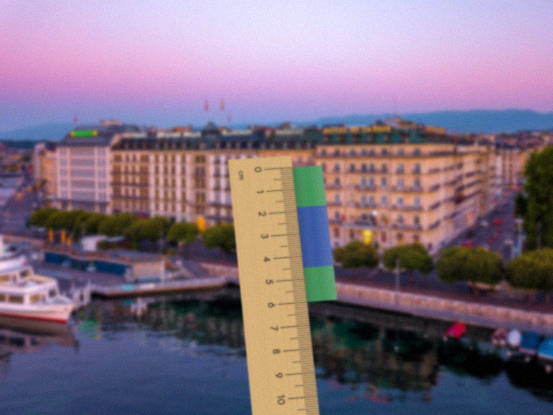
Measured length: 6 cm
